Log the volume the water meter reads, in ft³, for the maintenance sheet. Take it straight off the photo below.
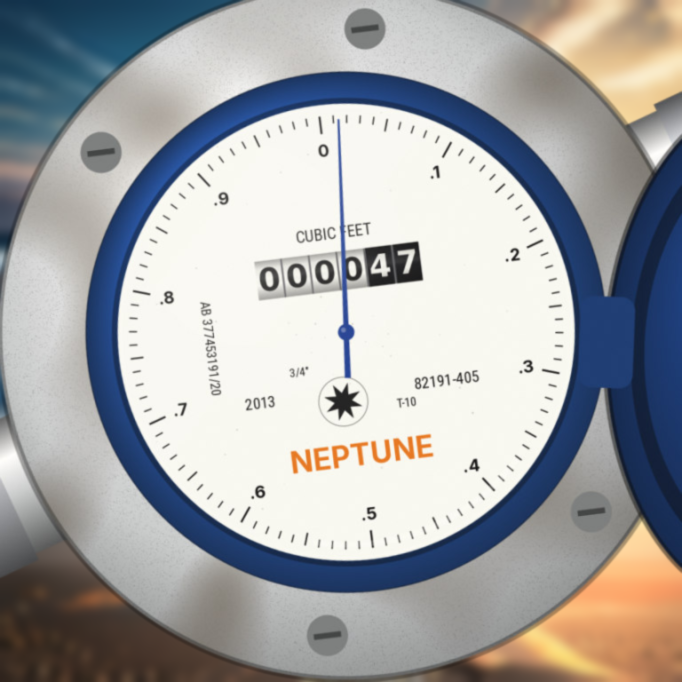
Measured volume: 47.01 ft³
